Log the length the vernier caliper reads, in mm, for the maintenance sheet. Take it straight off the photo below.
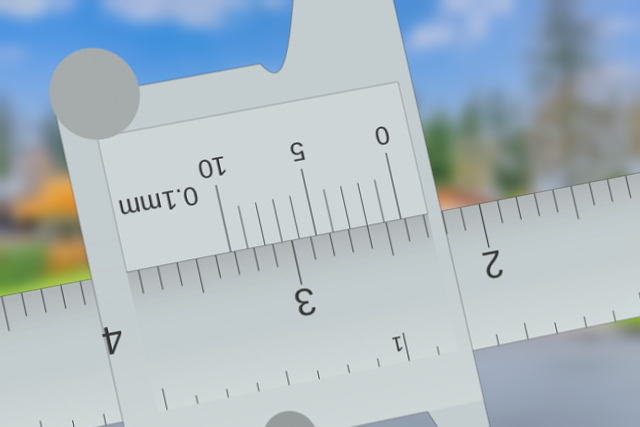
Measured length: 24.2 mm
